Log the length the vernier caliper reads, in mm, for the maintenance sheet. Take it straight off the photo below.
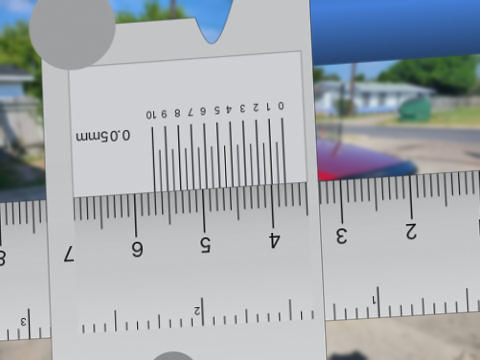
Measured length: 38.0 mm
